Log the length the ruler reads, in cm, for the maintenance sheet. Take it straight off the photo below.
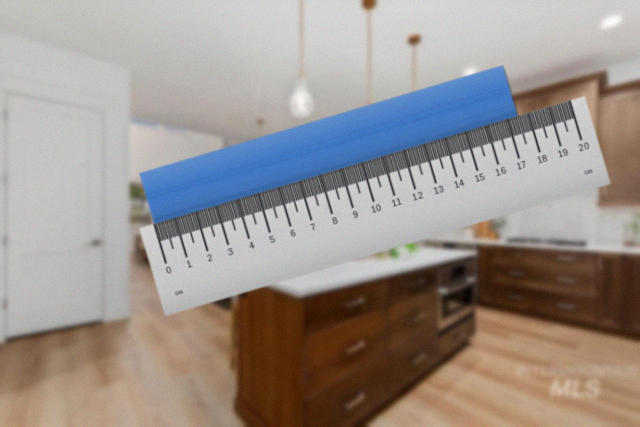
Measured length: 17.5 cm
